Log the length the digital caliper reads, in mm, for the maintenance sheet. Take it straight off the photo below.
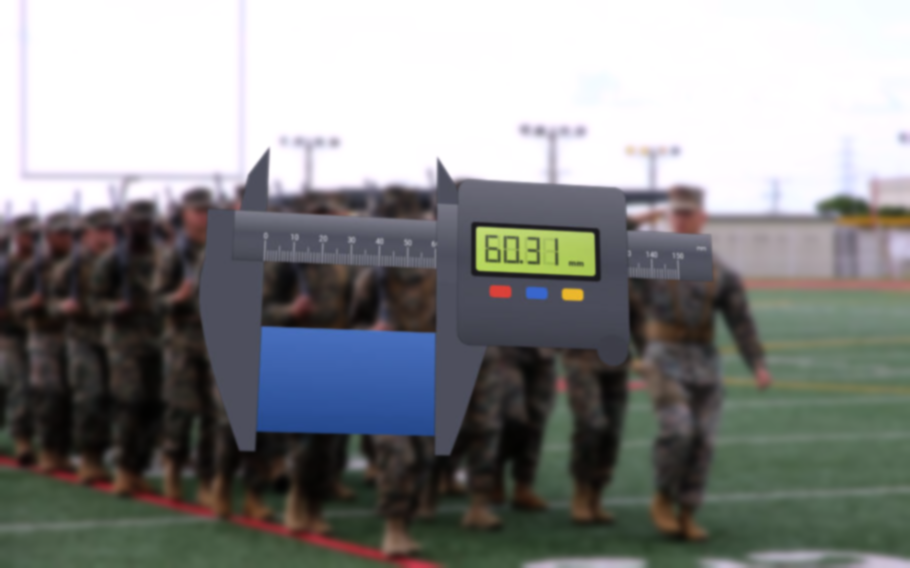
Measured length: 60.31 mm
